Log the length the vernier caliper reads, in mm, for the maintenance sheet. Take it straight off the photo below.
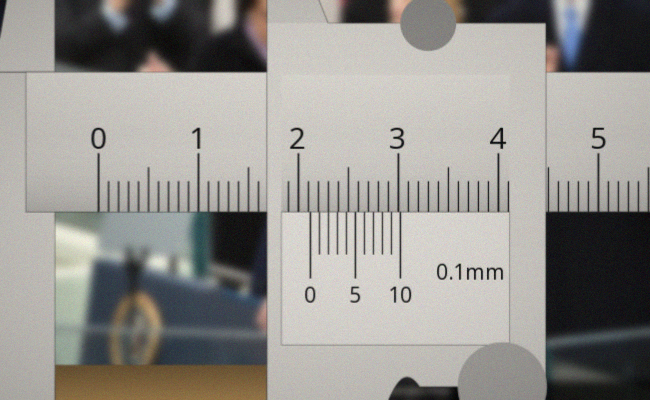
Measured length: 21.2 mm
